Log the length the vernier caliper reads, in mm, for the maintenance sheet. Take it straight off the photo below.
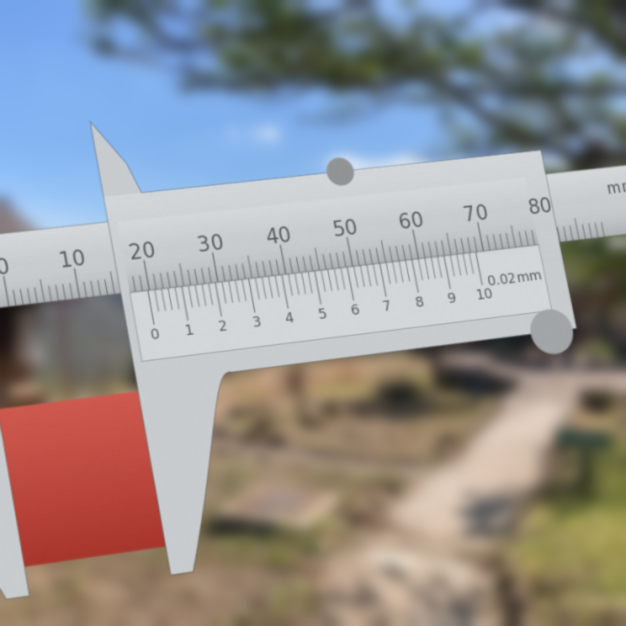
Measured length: 19.8 mm
